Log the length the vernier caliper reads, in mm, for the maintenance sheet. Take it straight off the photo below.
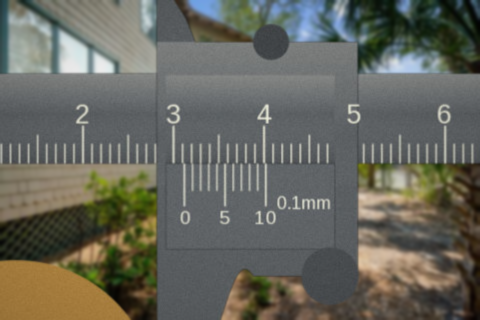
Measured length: 31.2 mm
